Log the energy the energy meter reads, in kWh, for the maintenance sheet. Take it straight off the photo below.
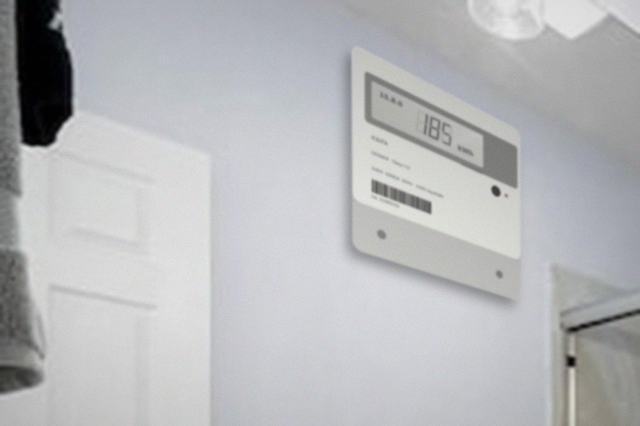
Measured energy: 185 kWh
